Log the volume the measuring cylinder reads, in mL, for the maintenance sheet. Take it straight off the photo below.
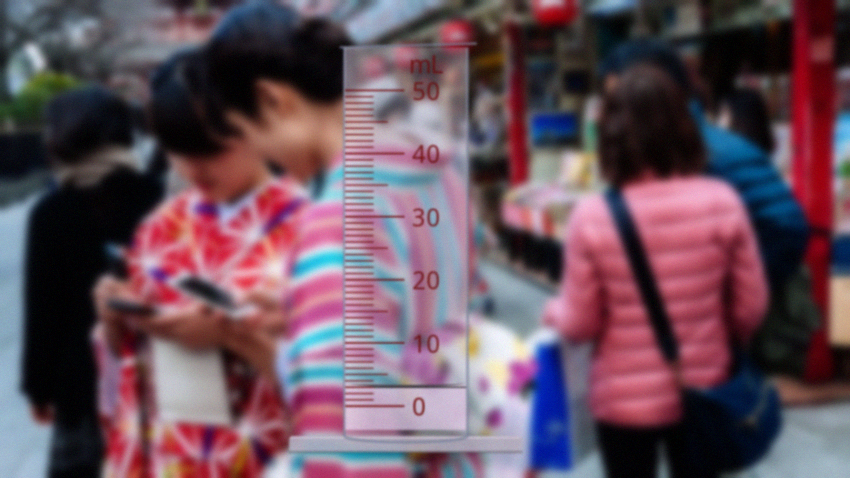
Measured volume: 3 mL
